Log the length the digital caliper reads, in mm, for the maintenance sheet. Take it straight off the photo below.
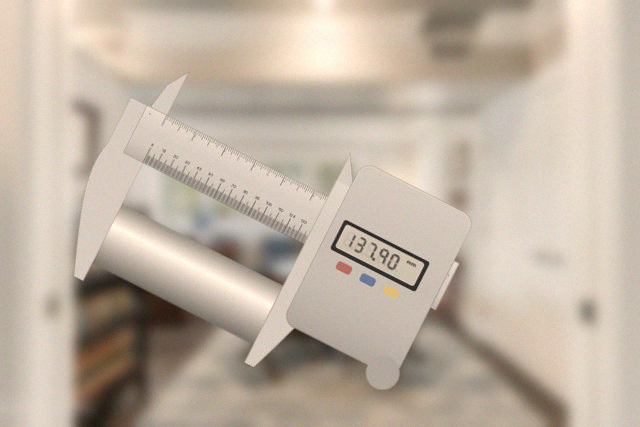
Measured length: 137.90 mm
